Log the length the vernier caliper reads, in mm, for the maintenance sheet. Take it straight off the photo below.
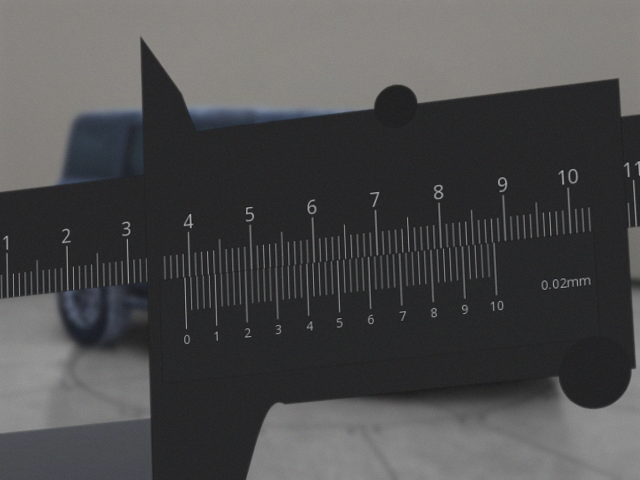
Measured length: 39.2 mm
